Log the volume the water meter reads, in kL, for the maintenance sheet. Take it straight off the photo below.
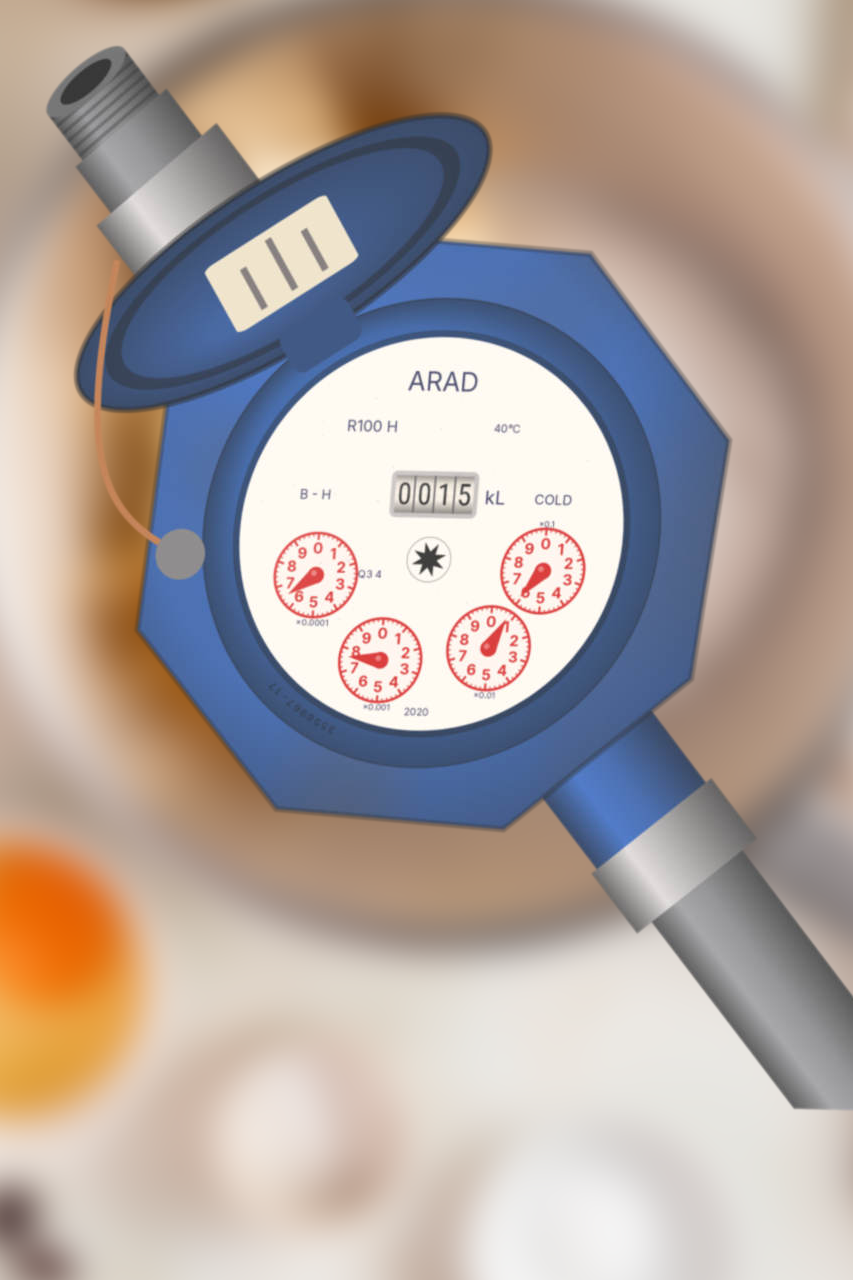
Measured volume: 15.6076 kL
